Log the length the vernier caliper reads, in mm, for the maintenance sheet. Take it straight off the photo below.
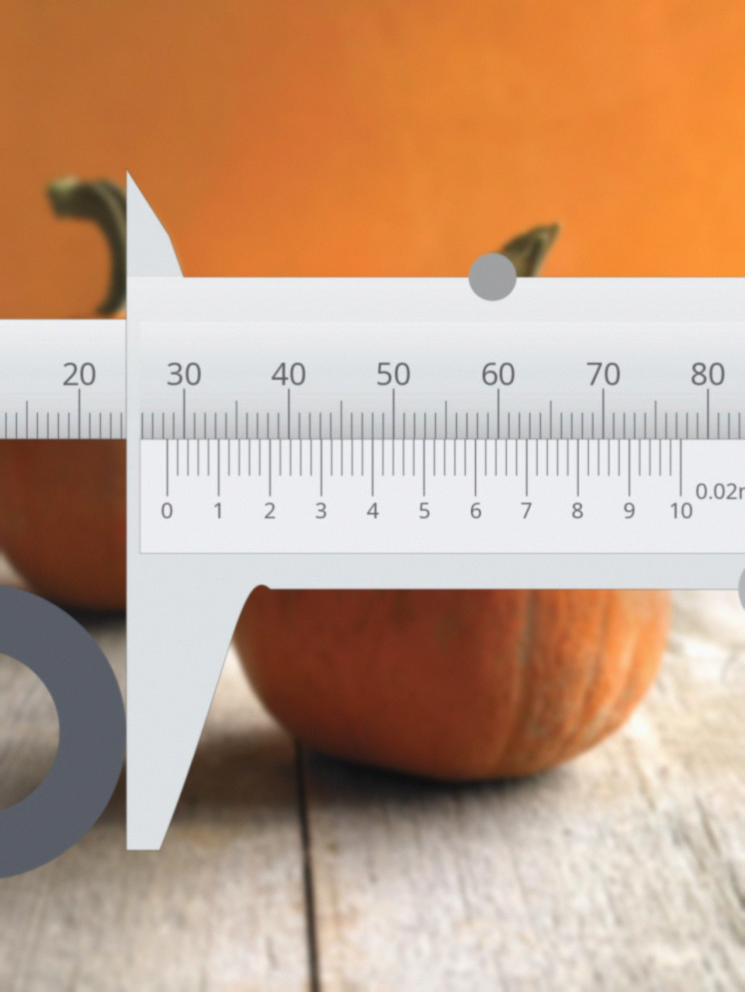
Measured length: 28.4 mm
